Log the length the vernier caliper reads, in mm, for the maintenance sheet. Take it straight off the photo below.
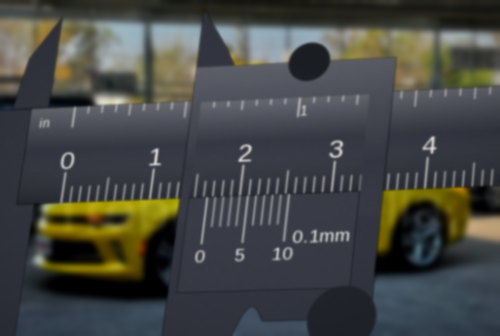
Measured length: 16.4 mm
